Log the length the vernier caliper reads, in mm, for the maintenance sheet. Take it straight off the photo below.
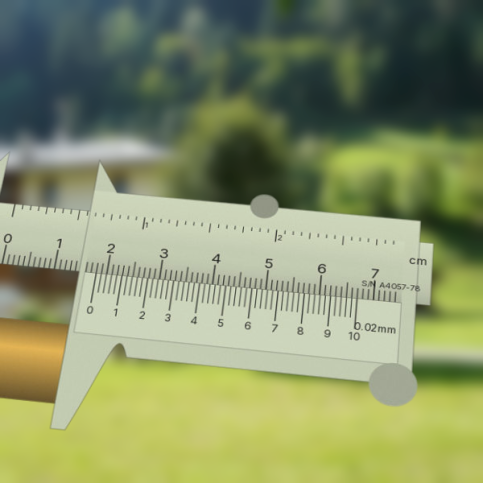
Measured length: 18.0 mm
